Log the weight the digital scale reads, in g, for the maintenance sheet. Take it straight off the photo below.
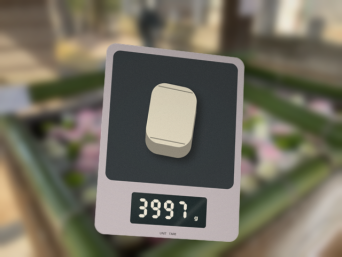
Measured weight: 3997 g
